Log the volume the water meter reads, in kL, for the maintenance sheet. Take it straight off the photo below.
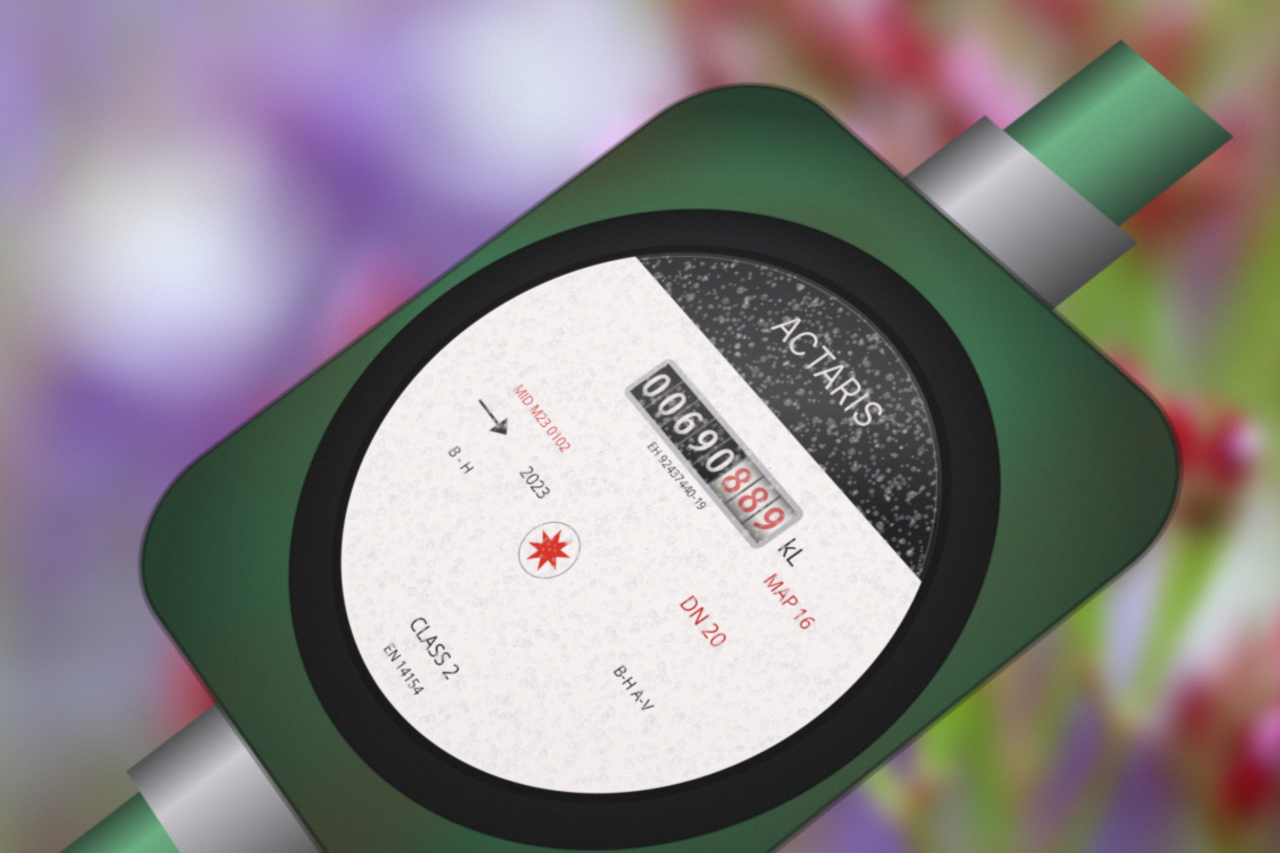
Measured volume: 690.889 kL
